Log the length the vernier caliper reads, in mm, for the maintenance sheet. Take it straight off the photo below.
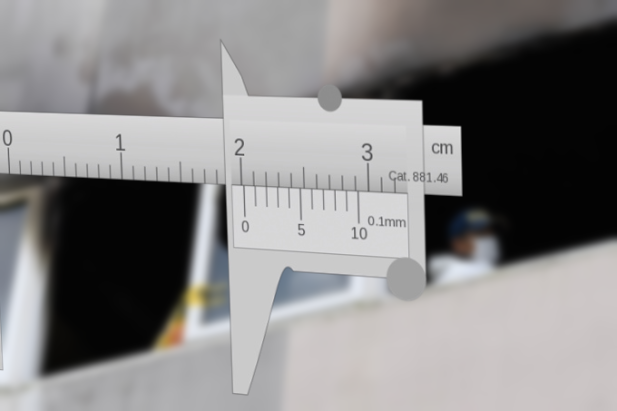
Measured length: 20.2 mm
